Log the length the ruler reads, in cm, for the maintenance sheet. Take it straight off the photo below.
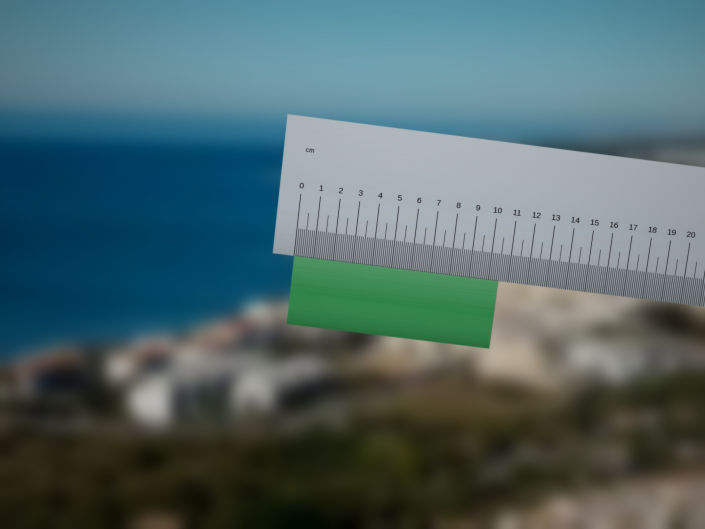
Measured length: 10.5 cm
